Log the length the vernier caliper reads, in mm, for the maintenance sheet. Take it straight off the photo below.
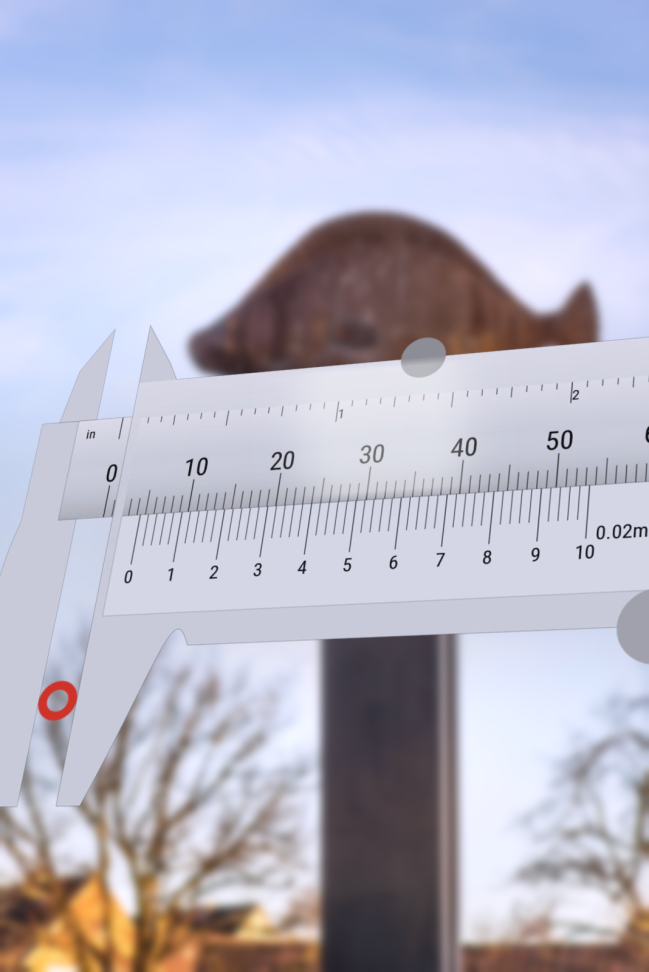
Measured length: 4.4 mm
